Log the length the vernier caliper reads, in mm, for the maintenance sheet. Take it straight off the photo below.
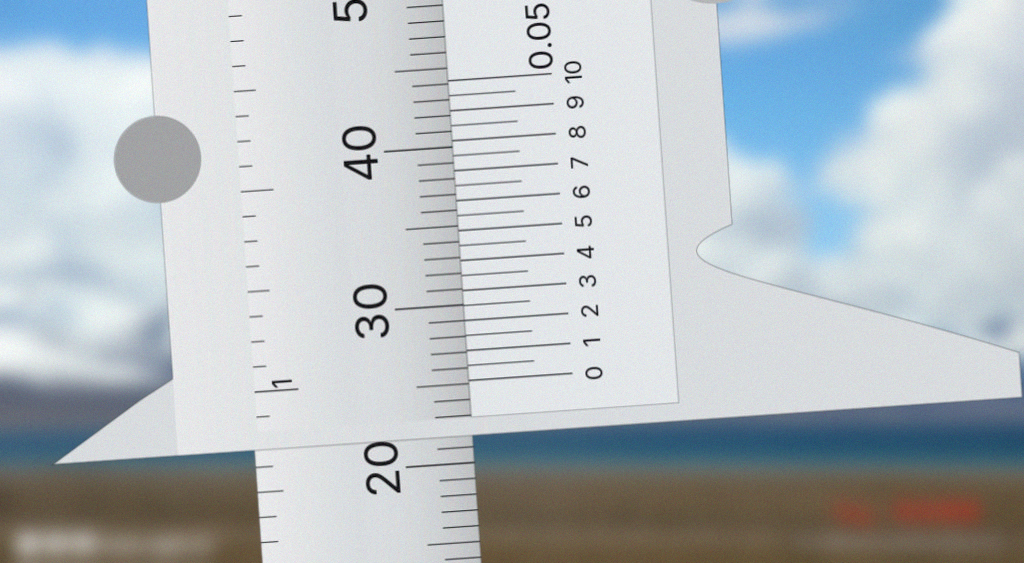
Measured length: 25.2 mm
